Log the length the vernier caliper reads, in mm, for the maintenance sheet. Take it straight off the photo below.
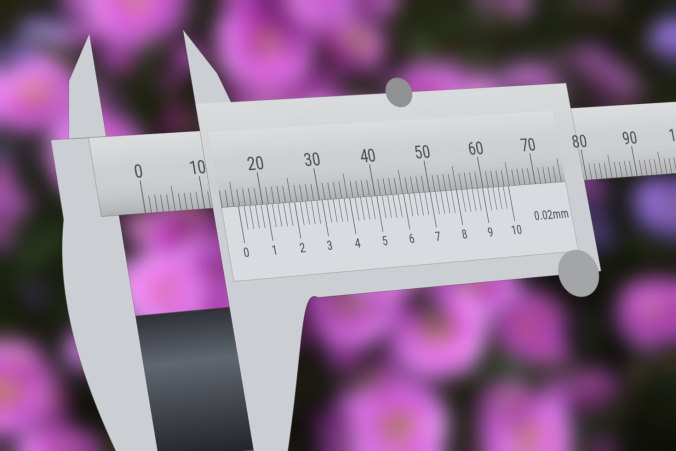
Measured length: 15.8 mm
